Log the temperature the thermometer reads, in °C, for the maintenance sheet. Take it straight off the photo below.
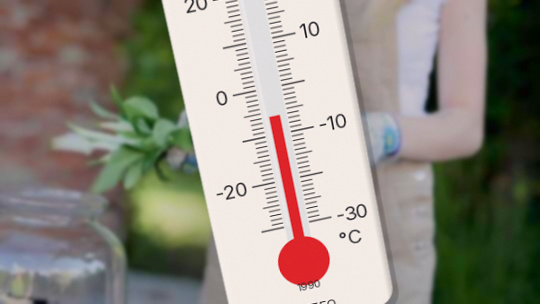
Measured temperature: -6 °C
